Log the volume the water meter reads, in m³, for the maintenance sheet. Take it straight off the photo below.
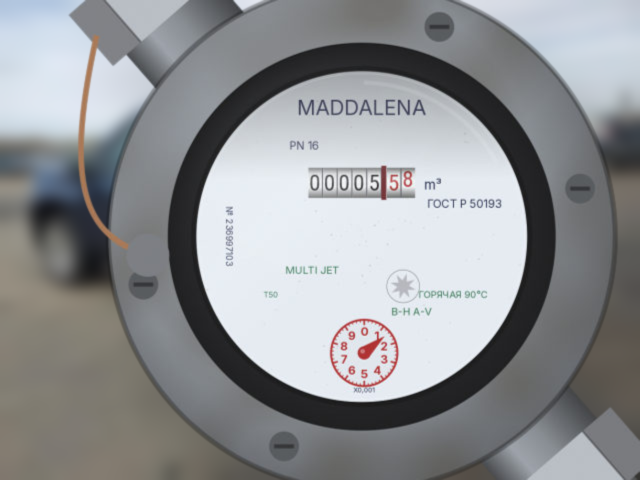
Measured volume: 5.581 m³
